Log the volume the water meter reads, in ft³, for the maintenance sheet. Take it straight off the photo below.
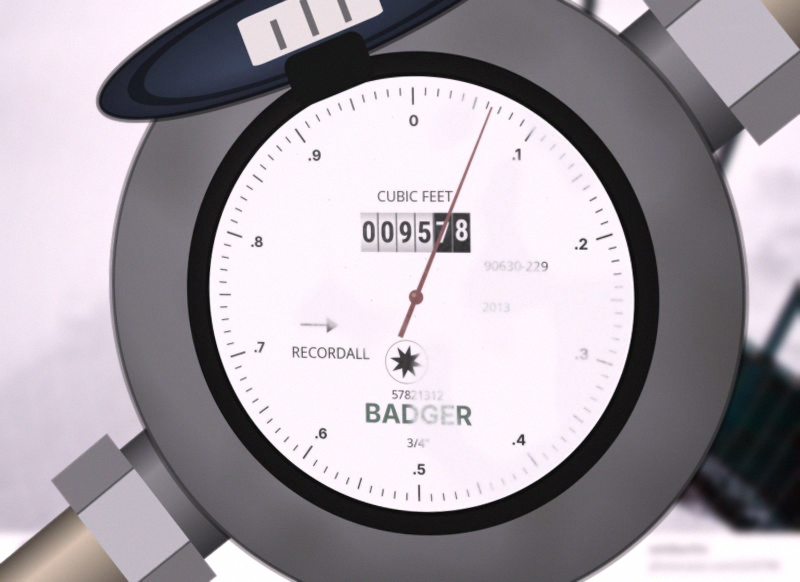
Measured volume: 9578.06 ft³
